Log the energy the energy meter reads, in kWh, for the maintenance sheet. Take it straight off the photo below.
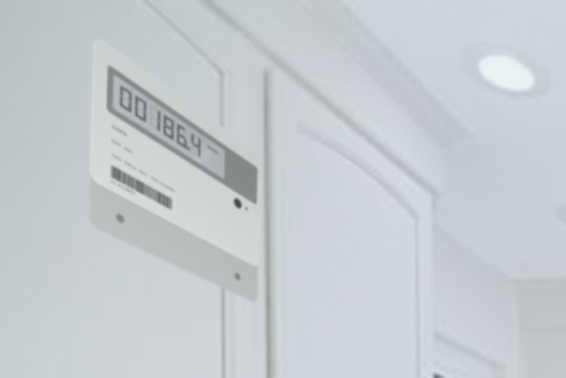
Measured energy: 186.4 kWh
